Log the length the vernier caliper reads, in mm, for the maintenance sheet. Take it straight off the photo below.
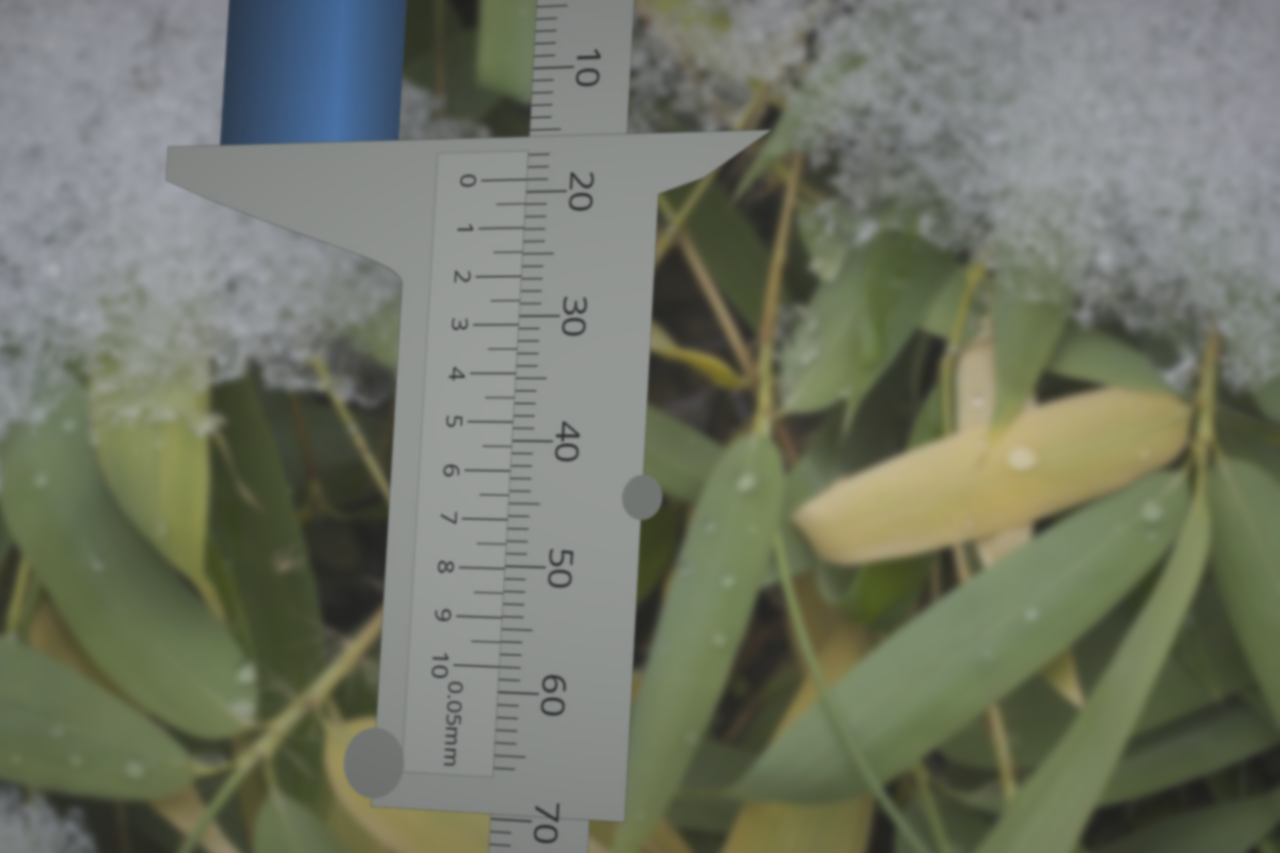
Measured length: 19.0 mm
